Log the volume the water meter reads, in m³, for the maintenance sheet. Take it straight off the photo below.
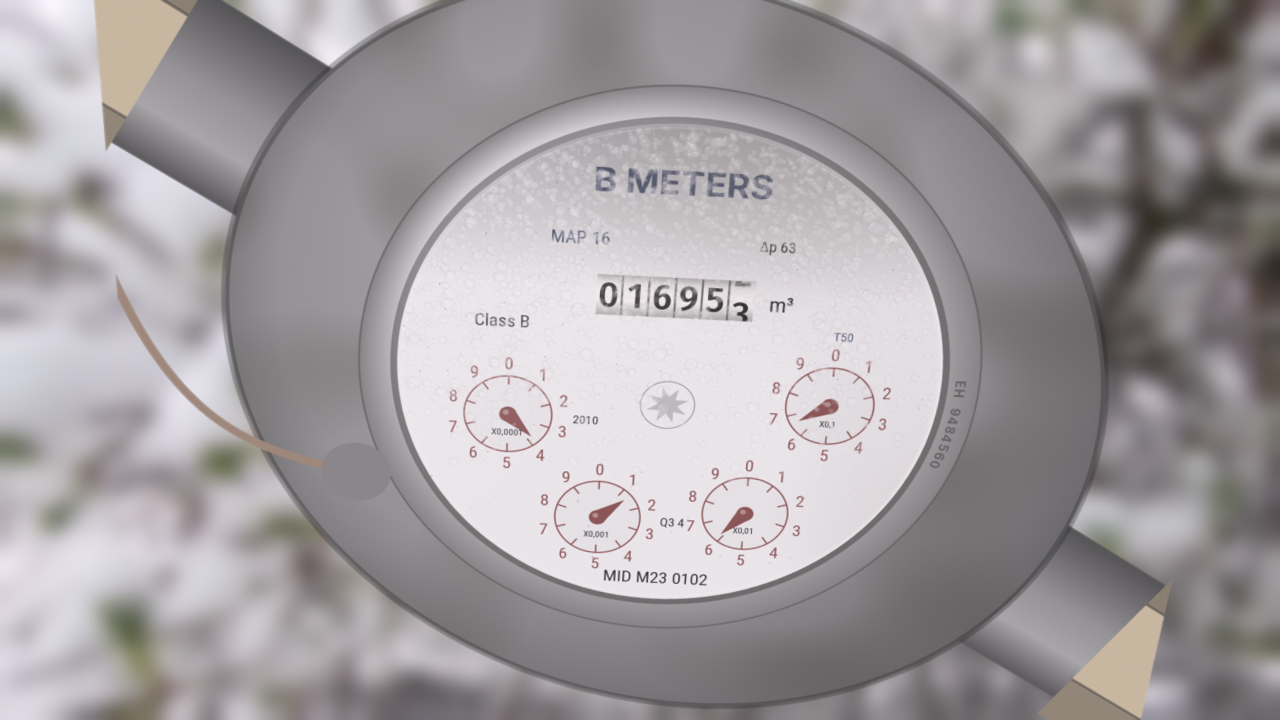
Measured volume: 16952.6613 m³
